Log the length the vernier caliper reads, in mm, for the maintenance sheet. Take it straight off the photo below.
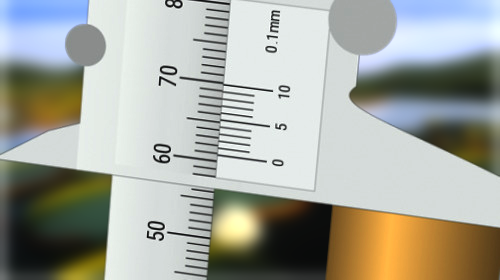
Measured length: 60.8 mm
